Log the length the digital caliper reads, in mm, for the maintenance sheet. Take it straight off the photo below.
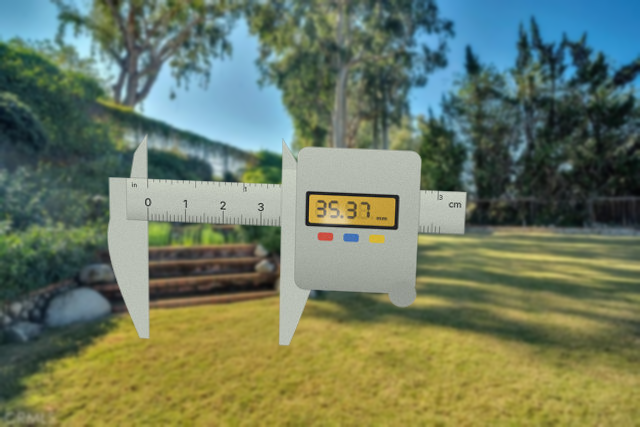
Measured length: 35.37 mm
